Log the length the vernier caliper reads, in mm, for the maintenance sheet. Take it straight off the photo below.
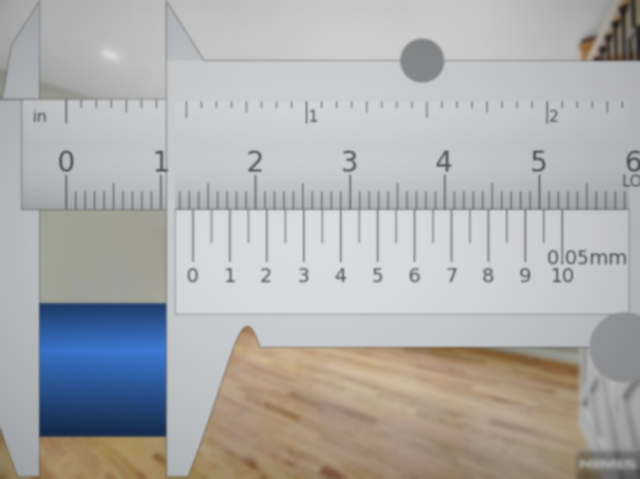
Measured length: 13.4 mm
